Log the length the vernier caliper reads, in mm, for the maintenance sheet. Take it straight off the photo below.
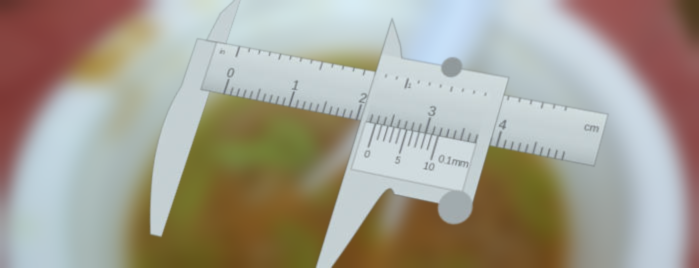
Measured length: 22.8 mm
